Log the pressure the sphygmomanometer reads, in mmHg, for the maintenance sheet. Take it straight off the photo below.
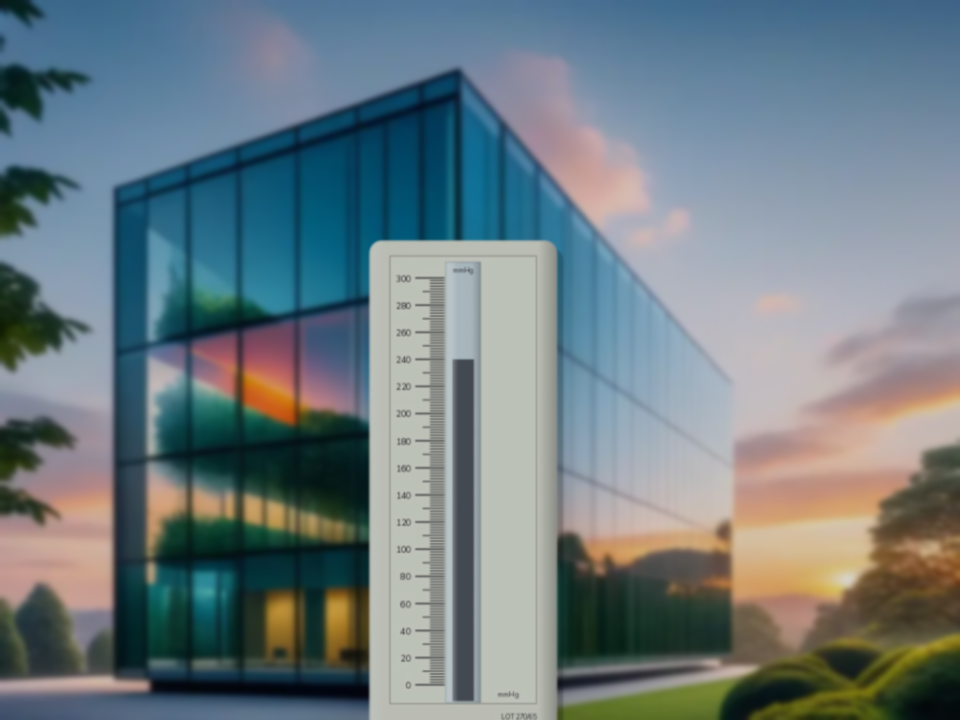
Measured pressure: 240 mmHg
